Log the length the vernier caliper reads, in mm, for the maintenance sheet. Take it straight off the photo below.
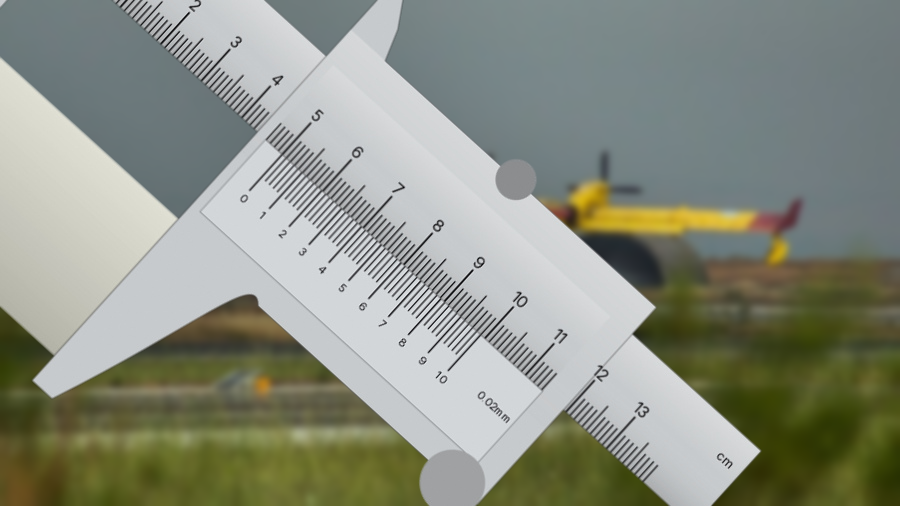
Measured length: 50.0 mm
